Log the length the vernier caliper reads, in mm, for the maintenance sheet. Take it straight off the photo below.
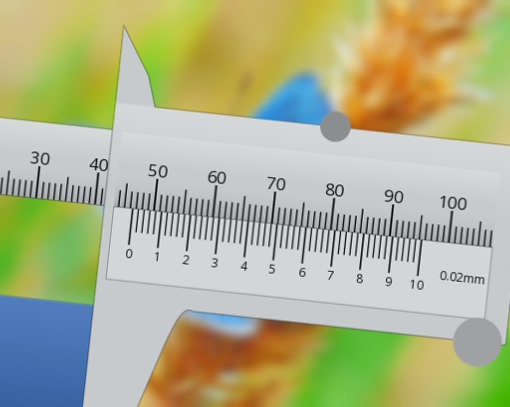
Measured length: 46.4 mm
